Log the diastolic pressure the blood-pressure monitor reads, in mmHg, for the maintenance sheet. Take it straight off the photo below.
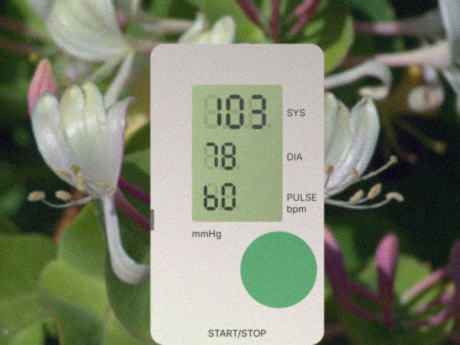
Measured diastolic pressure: 78 mmHg
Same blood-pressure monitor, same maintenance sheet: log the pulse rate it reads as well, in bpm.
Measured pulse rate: 60 bpm
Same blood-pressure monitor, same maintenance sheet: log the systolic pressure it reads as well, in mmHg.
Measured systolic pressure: 103 mmHg
